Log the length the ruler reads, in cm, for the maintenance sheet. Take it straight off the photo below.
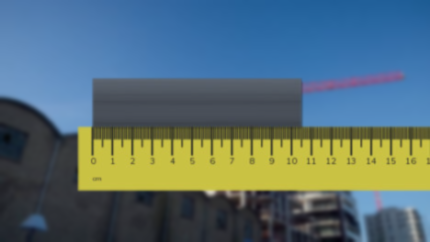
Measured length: 10.5 cm
